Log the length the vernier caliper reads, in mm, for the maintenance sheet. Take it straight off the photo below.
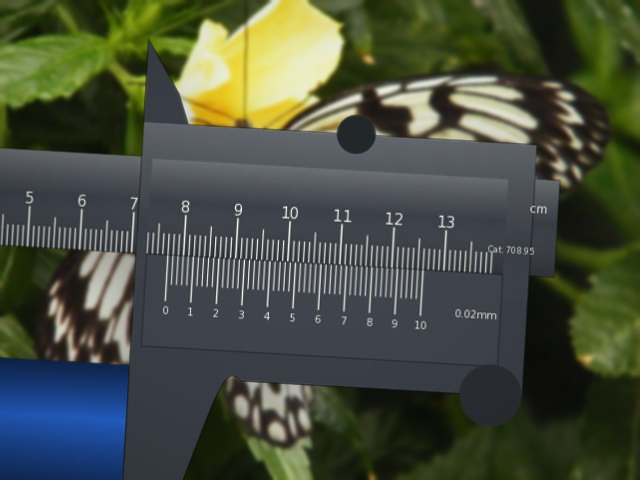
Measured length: 77.0 mm
